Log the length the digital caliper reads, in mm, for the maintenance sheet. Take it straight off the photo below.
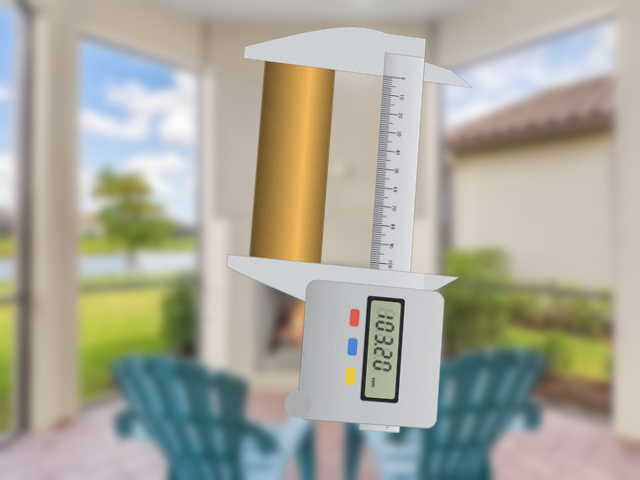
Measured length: 103.20 mm
